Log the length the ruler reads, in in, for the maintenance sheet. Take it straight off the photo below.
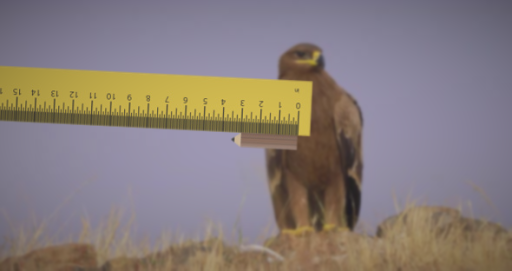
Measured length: 3.5 in
